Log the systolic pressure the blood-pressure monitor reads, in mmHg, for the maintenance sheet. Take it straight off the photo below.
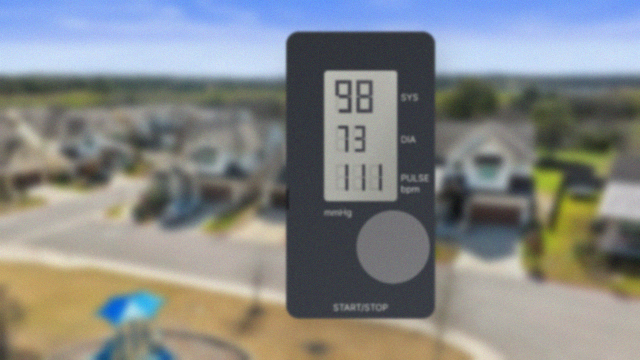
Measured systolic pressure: 98 mmHg
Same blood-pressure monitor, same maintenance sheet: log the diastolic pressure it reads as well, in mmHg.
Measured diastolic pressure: 73 mmHg
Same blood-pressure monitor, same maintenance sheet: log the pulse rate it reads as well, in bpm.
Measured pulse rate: 111 bpm
